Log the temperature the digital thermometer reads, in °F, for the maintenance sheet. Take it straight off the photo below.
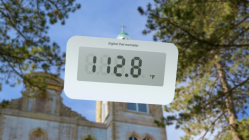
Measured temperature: 112.8 °F
